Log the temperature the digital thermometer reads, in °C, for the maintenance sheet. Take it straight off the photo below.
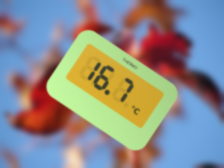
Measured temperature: 16.7 °C
